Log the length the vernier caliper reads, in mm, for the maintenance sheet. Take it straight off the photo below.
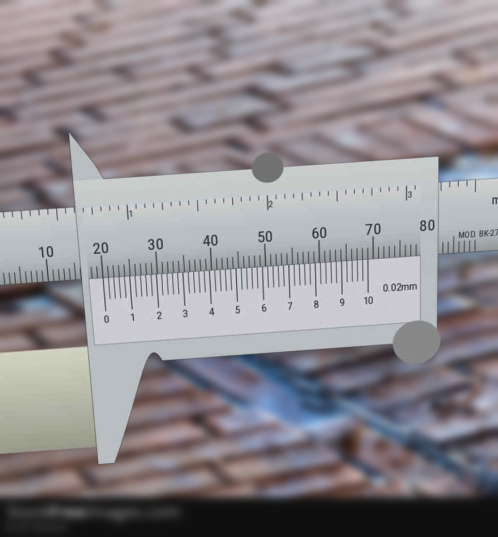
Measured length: 20.0 mm
